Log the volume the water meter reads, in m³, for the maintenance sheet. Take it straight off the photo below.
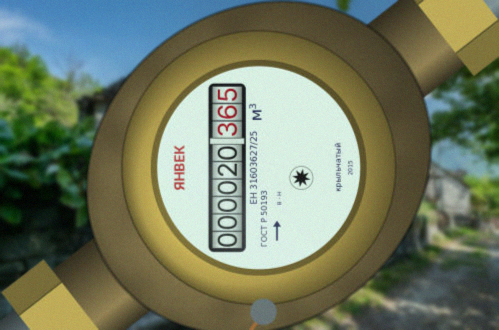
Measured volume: 20.365 m³
